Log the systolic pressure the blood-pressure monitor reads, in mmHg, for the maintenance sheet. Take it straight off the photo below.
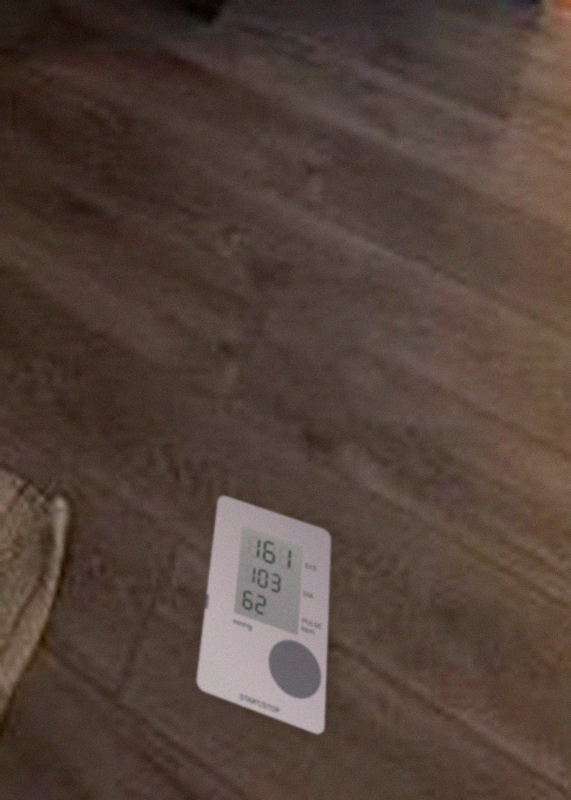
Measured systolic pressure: 161 mmHg
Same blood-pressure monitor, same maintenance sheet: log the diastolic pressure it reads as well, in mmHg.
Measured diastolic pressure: 103 mmHg
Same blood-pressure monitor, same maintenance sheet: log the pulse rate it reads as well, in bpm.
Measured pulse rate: 62 bpm
